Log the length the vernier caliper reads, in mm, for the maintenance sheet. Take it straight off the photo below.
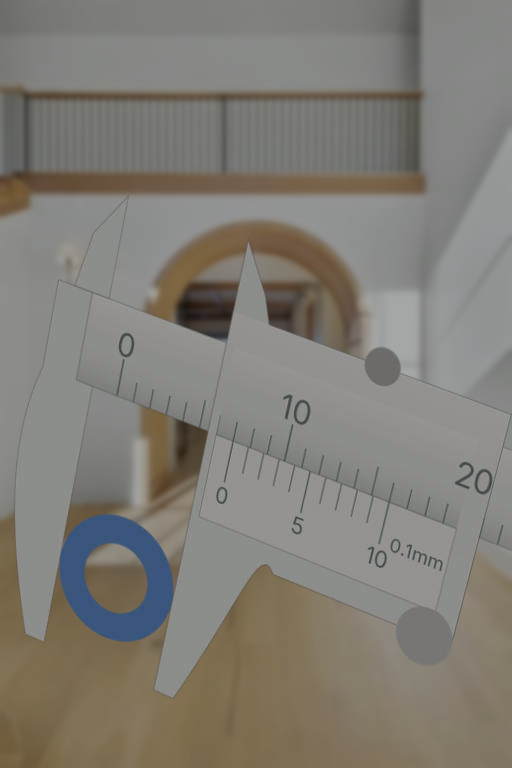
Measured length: 7.0 mm
